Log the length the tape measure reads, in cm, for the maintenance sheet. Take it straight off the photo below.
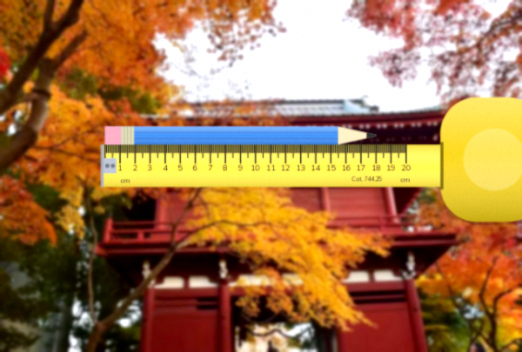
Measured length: 18 cm
